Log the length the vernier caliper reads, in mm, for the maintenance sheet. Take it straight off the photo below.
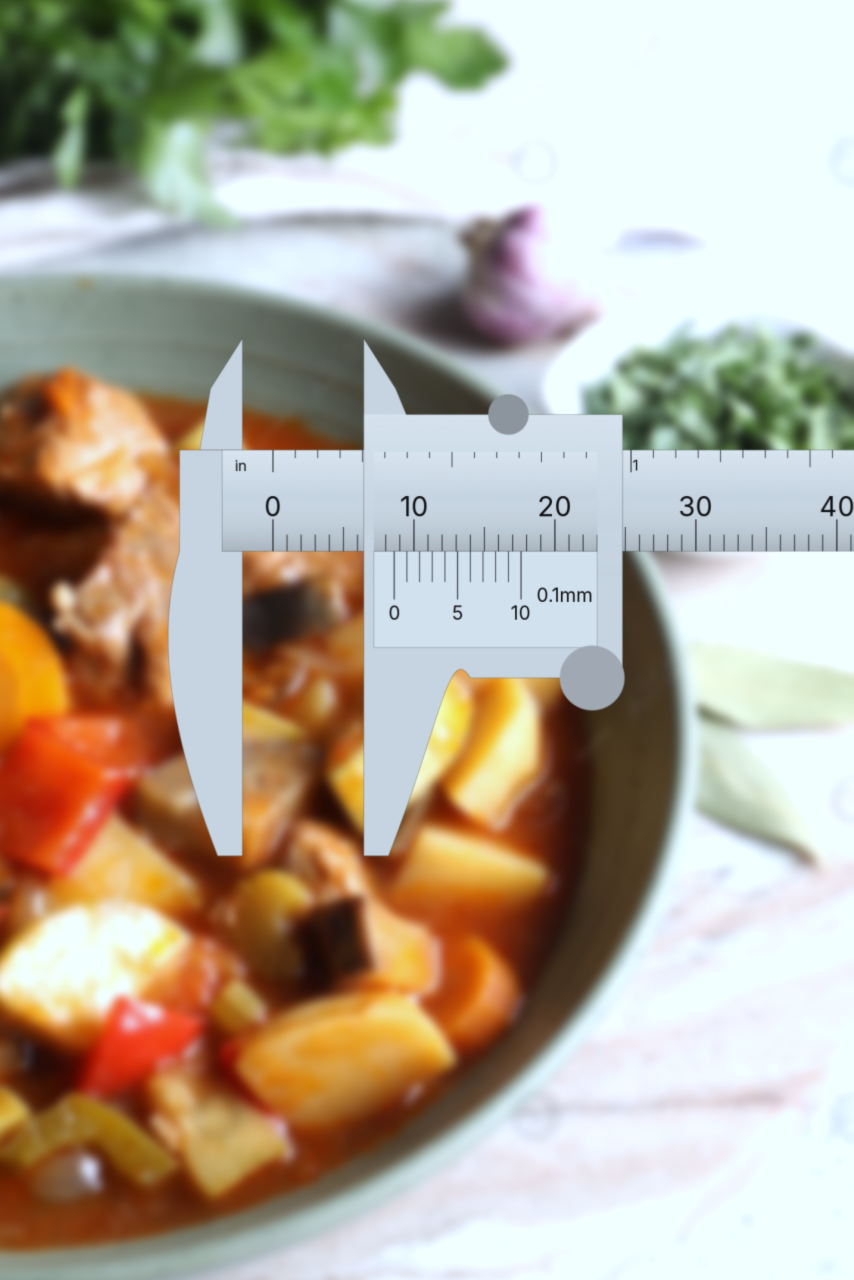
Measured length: 8.6 mm
